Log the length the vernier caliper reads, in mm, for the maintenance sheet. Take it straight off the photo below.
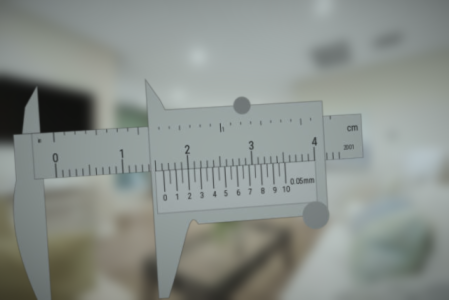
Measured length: 16.2 mm
